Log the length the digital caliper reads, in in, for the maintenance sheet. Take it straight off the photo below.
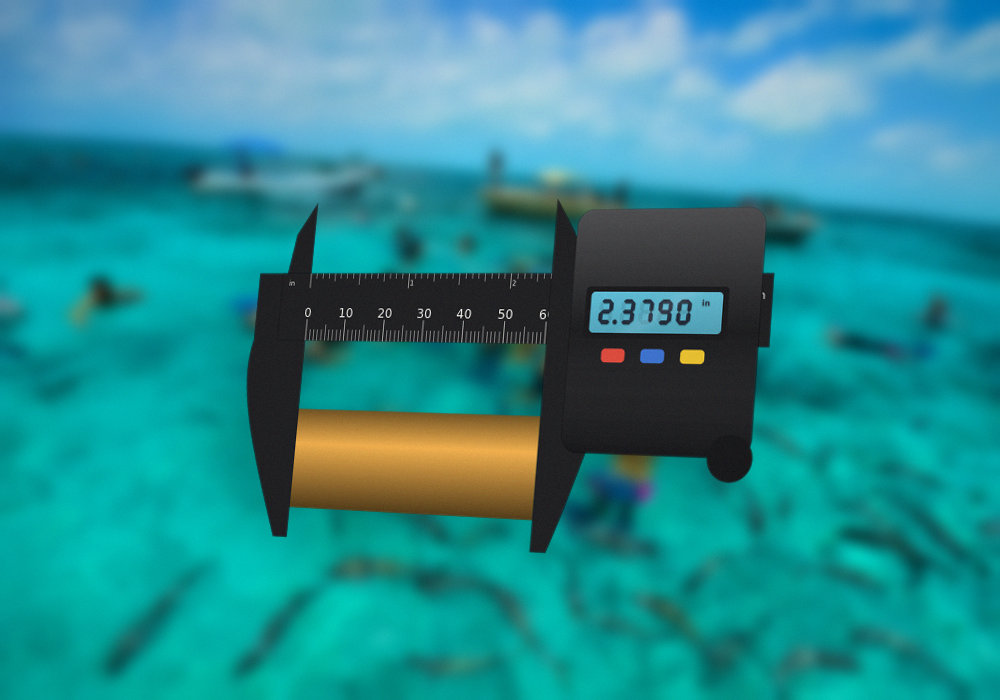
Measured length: 2.3790 in
